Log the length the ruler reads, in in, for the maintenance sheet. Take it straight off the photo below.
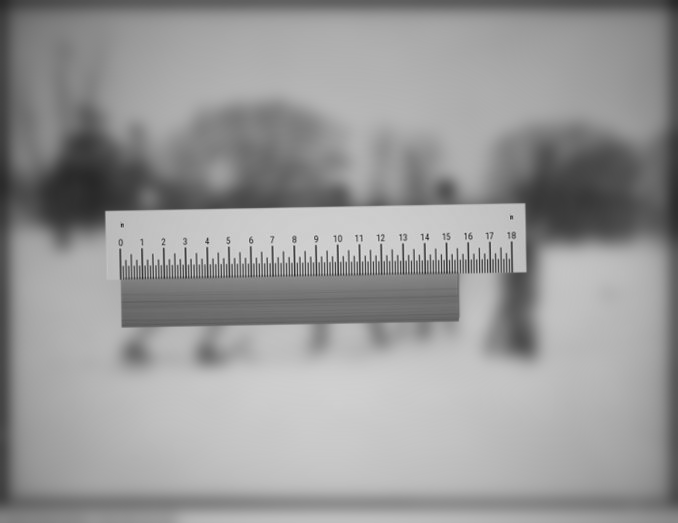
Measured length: 15.5 in
